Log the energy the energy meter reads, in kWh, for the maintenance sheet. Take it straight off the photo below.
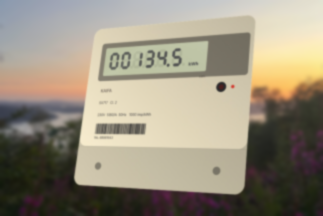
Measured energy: 134.5 kWh
